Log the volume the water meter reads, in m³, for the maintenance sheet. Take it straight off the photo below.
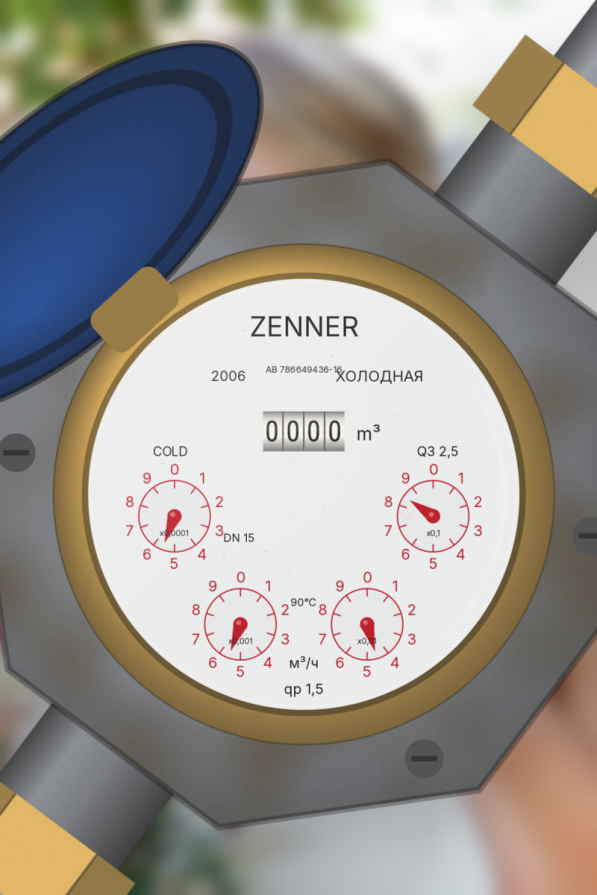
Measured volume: 0.8455 m³
